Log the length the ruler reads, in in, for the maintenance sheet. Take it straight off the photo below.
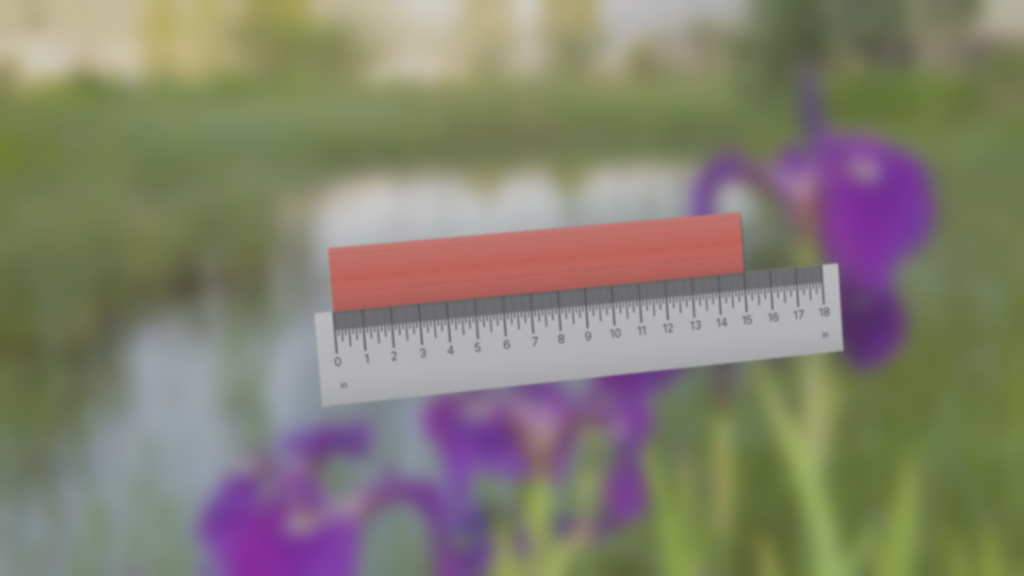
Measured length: 15 in
